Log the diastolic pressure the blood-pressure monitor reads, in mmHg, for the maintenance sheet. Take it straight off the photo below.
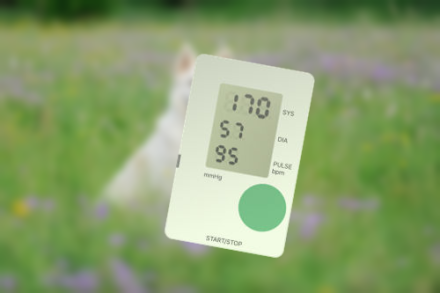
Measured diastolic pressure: 57 mmHg
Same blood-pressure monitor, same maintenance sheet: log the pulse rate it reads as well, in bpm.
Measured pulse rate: 95 bpm
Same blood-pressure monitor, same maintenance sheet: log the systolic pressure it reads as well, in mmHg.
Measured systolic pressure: 170 mmHg
